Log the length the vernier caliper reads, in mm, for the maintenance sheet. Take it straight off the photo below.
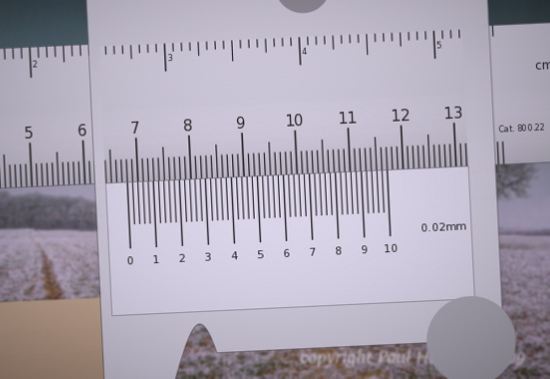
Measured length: 68.0 mm
